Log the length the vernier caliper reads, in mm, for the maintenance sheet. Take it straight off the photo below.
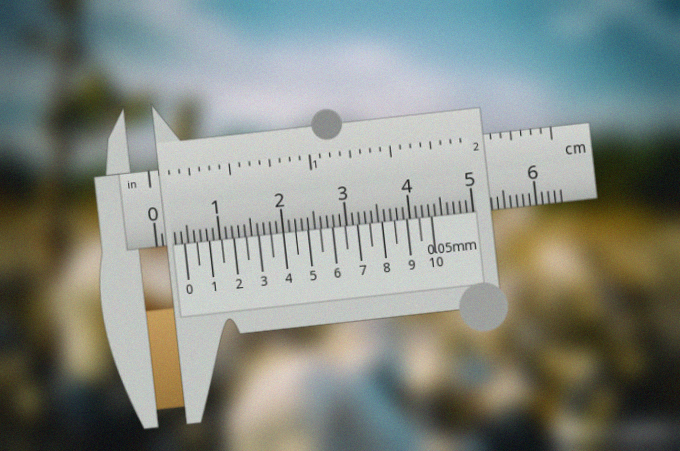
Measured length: 4.4 mm
